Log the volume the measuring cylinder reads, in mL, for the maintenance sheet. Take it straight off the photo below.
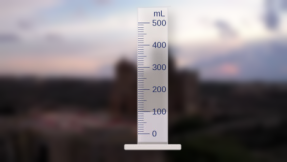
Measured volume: 100 mL
